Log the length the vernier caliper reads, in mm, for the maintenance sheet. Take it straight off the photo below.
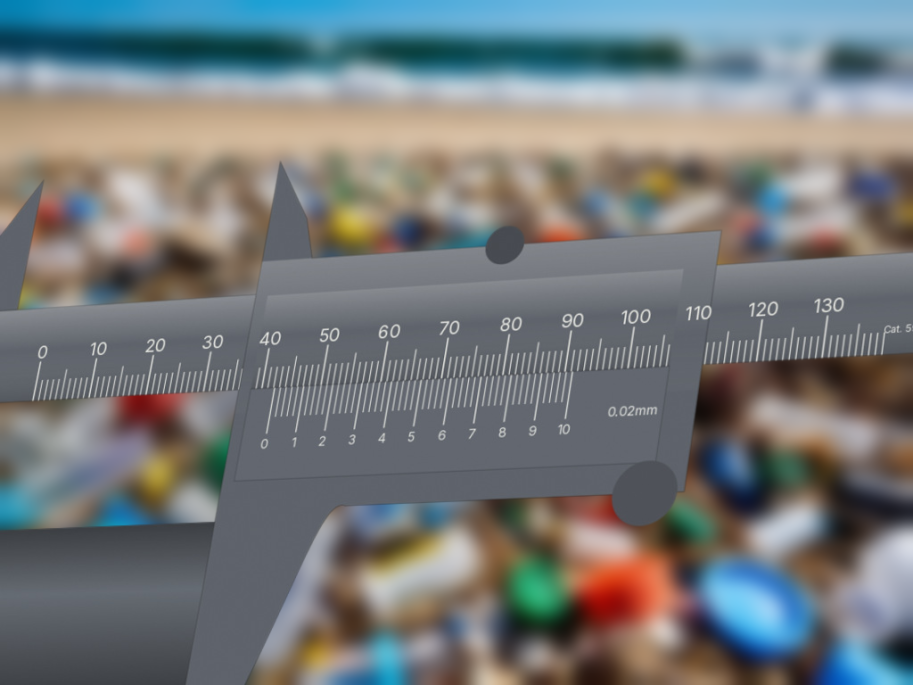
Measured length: 42.2 mm
